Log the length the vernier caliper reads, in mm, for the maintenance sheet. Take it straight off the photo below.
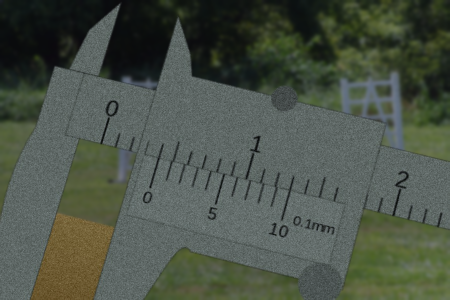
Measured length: 4.0 mm
